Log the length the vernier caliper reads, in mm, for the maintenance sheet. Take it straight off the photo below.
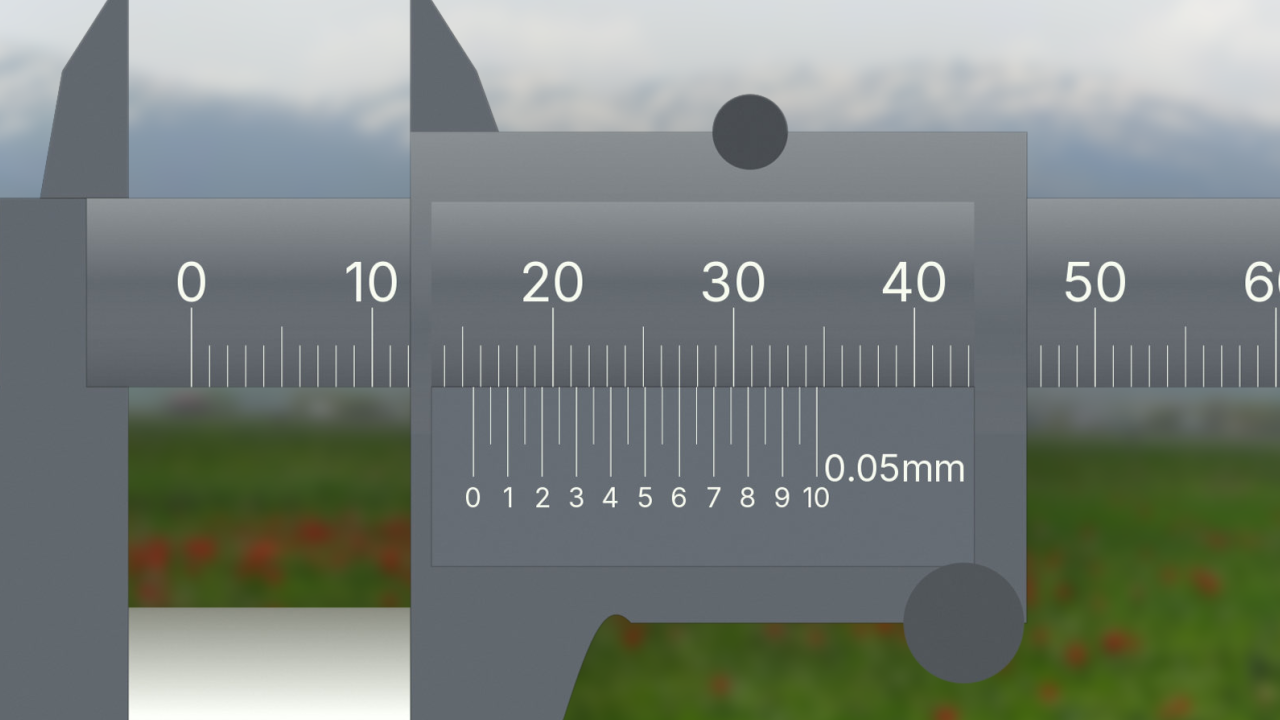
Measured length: 15.6 mm
